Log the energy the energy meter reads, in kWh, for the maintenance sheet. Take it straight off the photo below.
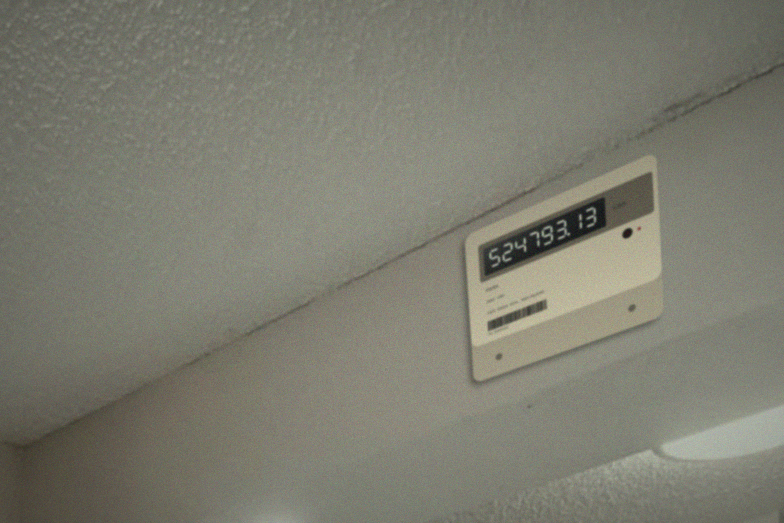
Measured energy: 524793.13 kWh
